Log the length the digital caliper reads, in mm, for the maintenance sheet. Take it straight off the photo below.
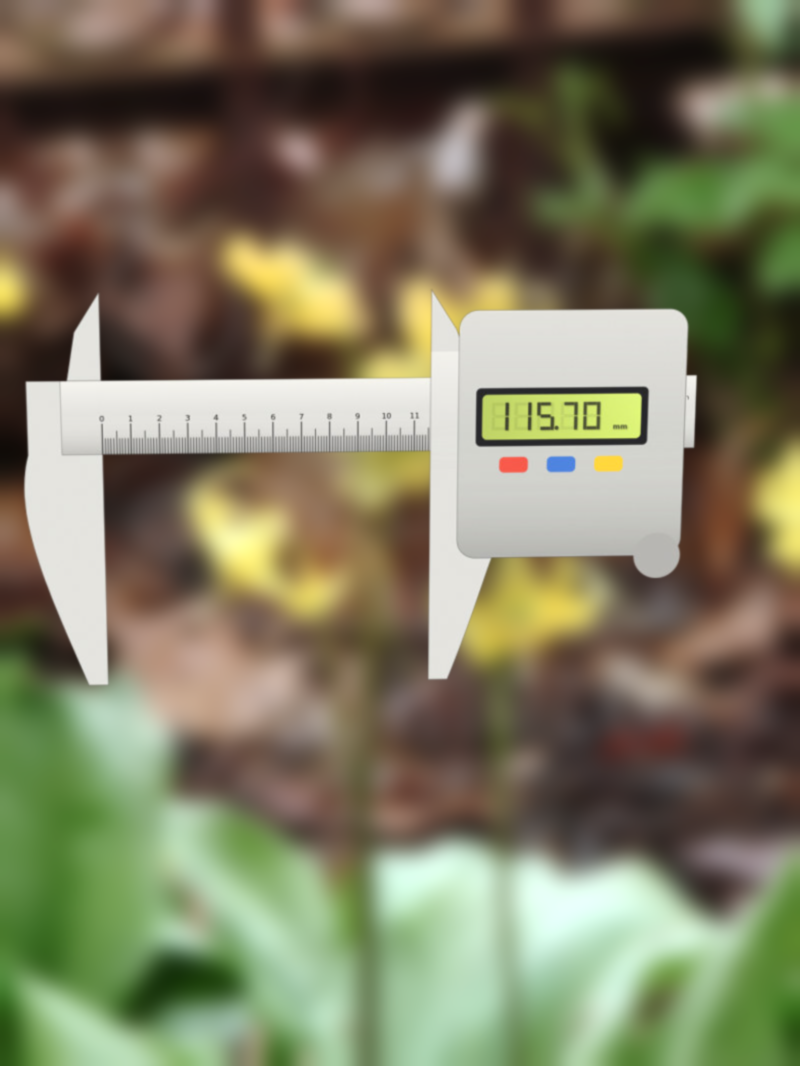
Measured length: 115.70 mm
